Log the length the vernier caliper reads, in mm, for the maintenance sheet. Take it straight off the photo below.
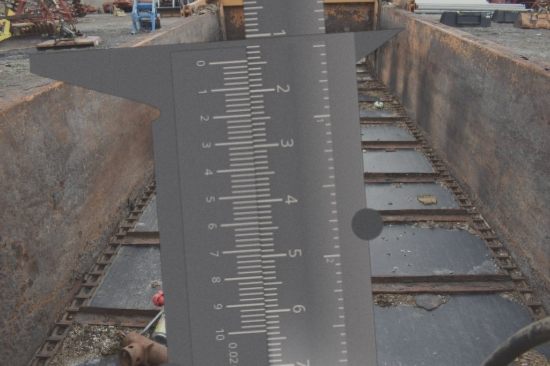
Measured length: 14.5 mm
